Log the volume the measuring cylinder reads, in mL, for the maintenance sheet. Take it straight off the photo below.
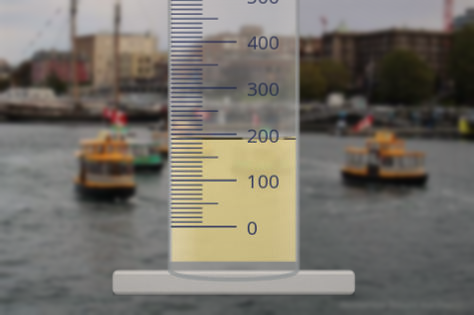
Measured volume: 190 mL
